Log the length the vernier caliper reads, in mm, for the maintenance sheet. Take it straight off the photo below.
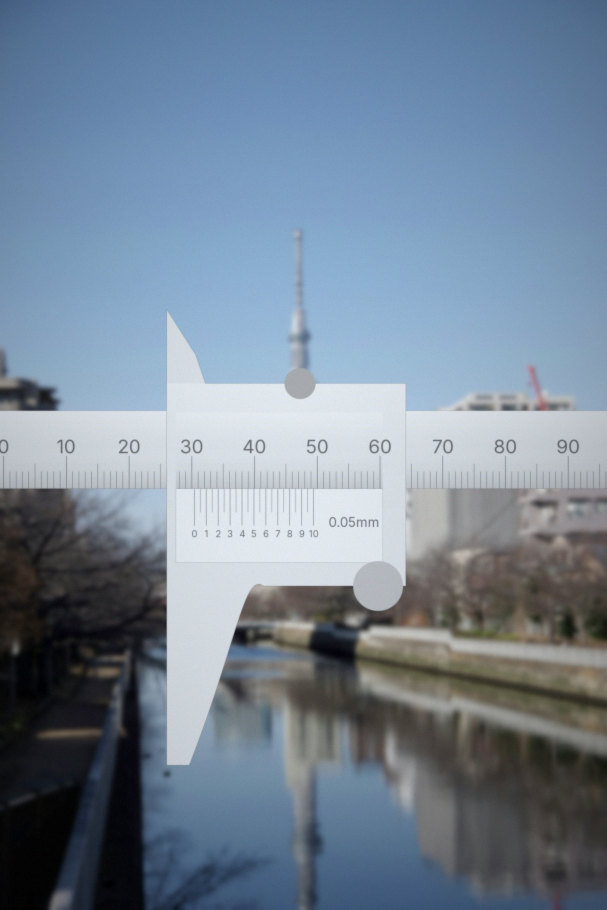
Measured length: 30.4 mm
